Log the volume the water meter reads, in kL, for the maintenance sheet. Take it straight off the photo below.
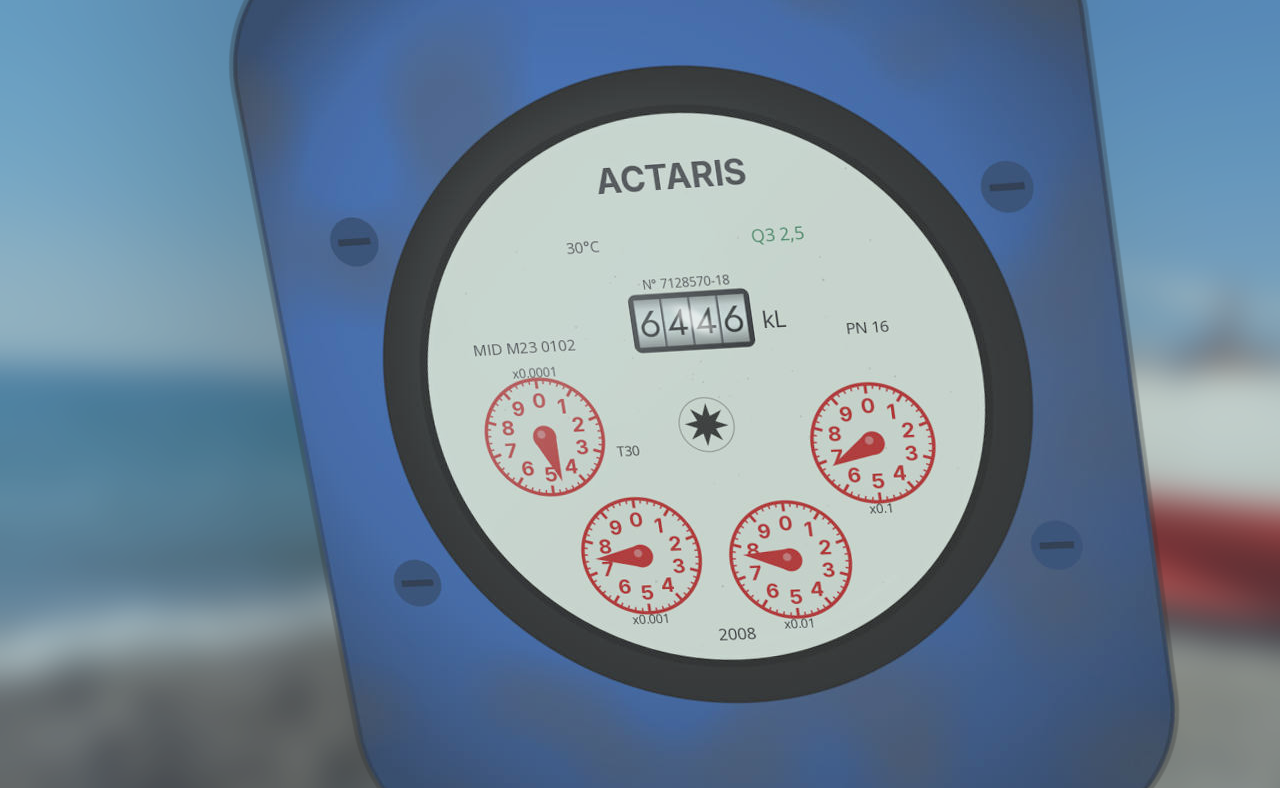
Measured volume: 6446.6774 kL
